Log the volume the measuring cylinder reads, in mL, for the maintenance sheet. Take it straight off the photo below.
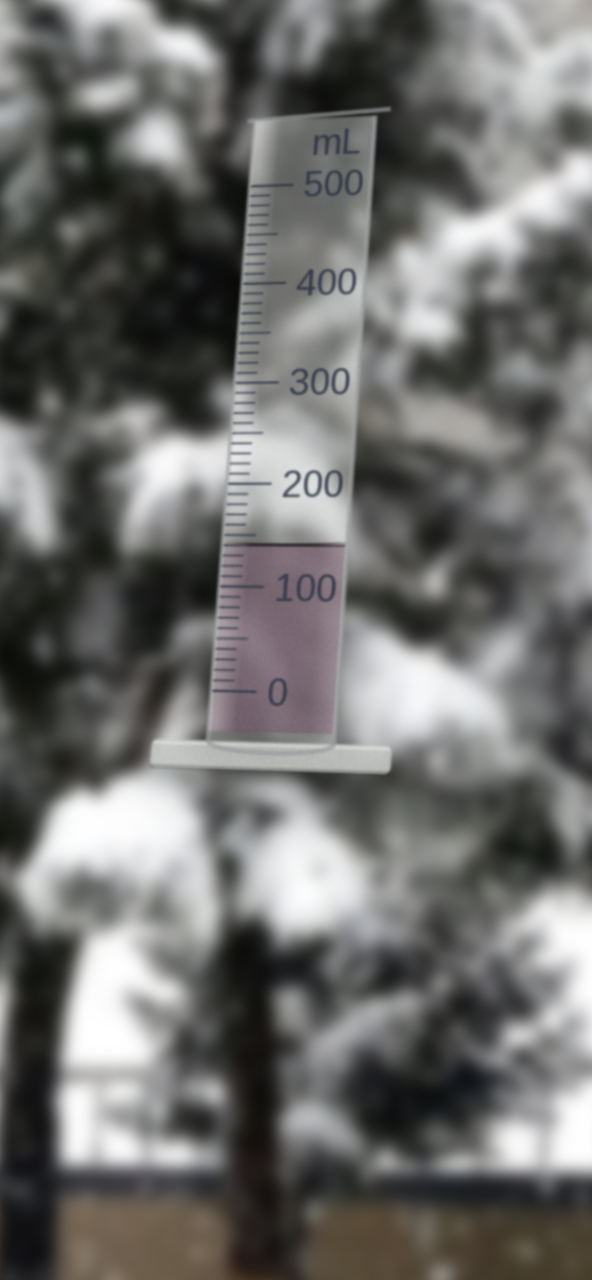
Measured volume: 140 mL
